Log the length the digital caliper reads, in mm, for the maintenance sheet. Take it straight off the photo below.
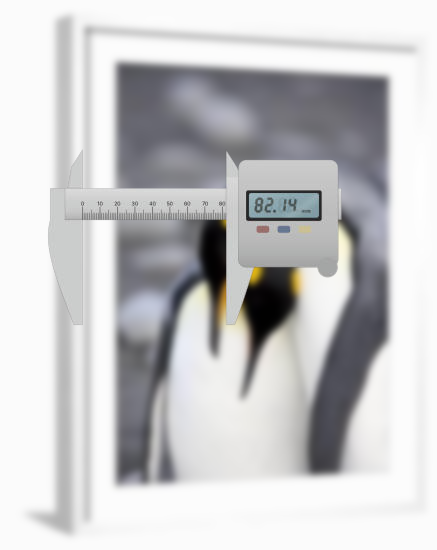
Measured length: 82.14 mm
